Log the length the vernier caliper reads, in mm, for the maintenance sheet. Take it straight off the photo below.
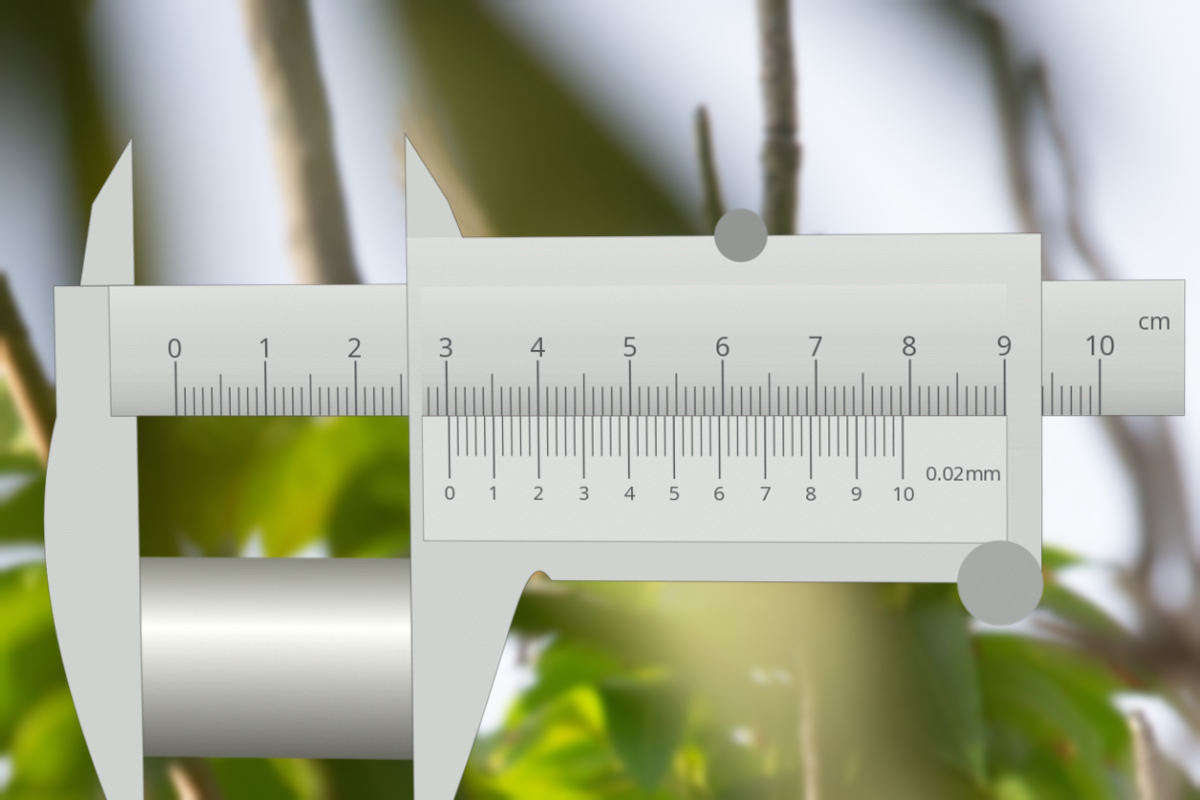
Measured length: 30.2 mm
